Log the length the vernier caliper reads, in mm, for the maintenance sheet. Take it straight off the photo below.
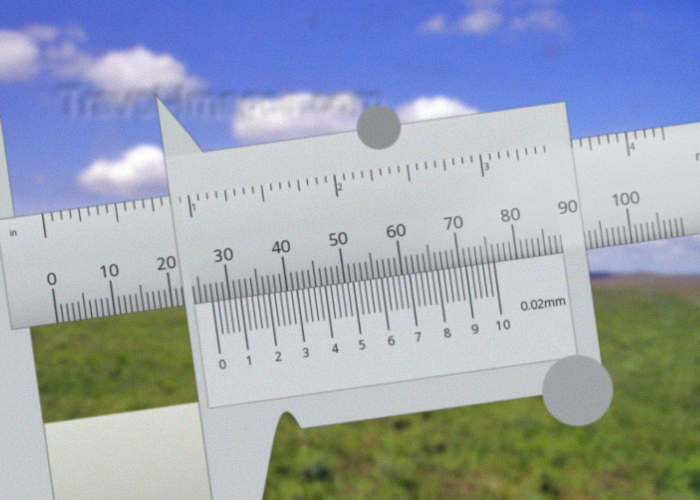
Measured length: 27.0 mm
